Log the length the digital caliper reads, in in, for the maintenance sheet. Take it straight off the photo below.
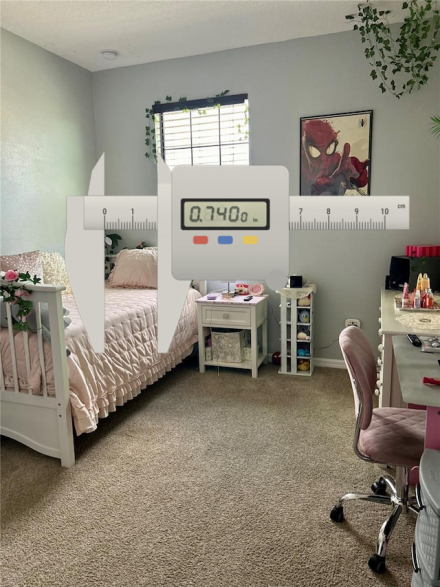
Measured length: 0.7400 in
